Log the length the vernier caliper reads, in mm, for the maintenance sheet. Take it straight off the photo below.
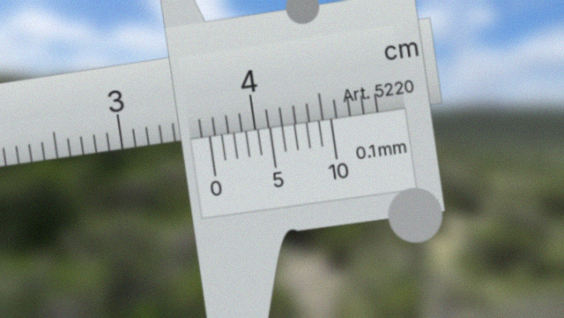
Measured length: 36.6 mm
